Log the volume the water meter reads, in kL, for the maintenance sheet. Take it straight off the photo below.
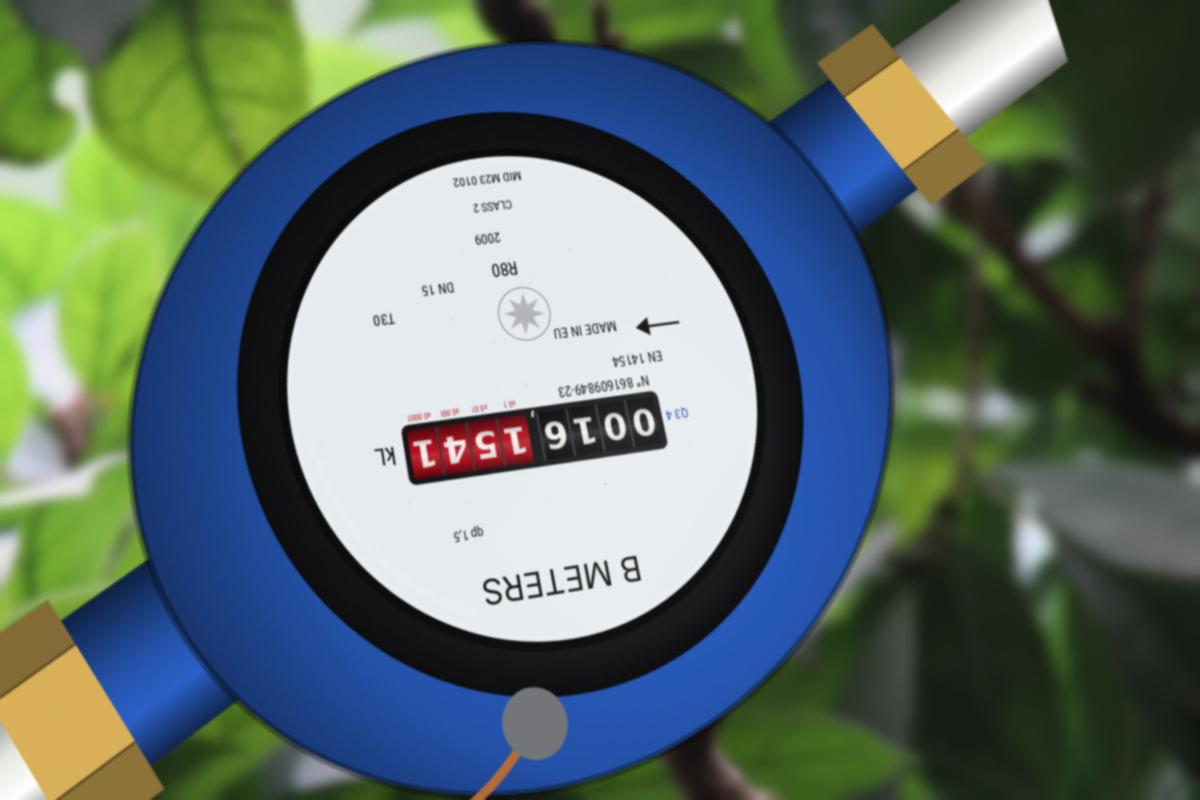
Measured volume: 16.1541 kL
